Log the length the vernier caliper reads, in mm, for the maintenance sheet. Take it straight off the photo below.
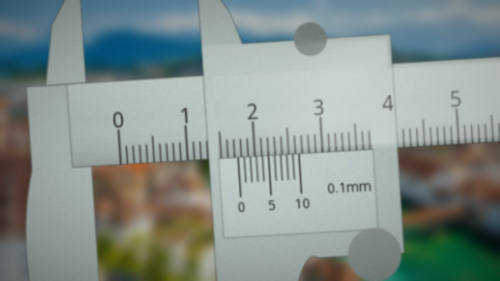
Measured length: 17.5 mm
